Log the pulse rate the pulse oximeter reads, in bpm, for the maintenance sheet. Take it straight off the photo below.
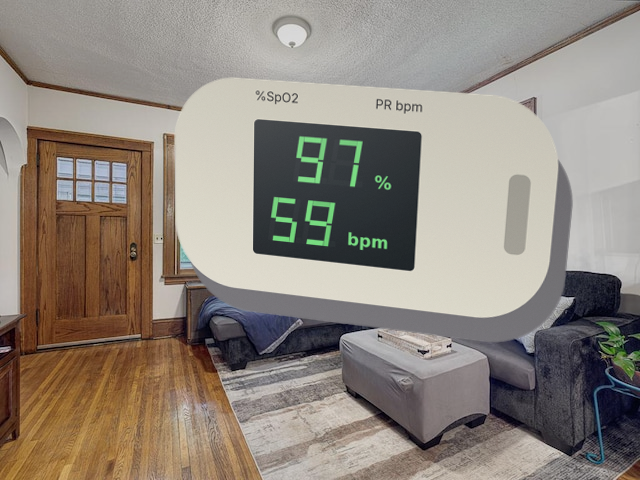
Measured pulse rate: 59 bpm
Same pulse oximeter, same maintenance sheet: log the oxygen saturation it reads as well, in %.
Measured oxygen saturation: 97 %
